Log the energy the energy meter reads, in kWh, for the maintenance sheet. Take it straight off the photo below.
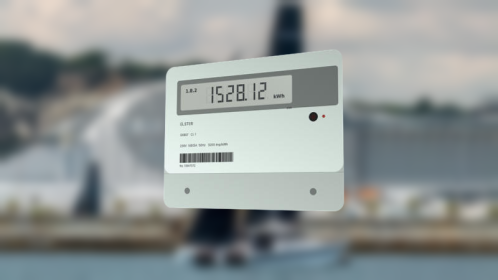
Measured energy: 1528.12 kWh
